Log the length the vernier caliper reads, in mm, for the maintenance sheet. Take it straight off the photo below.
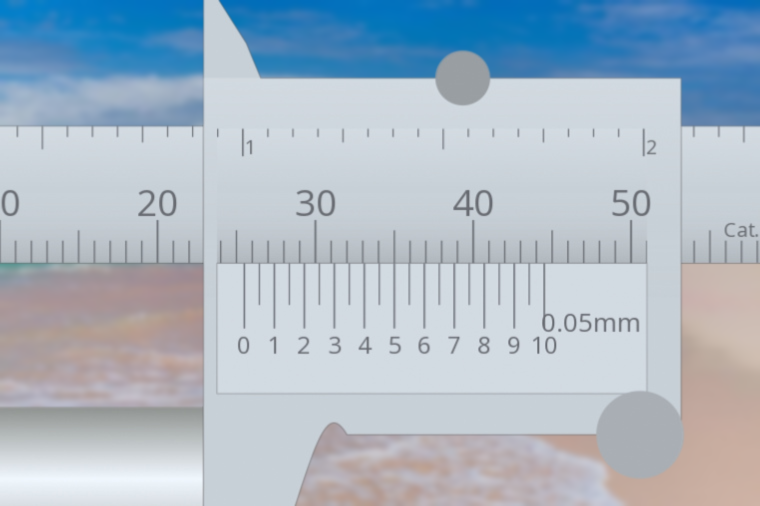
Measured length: 25.5 mm
